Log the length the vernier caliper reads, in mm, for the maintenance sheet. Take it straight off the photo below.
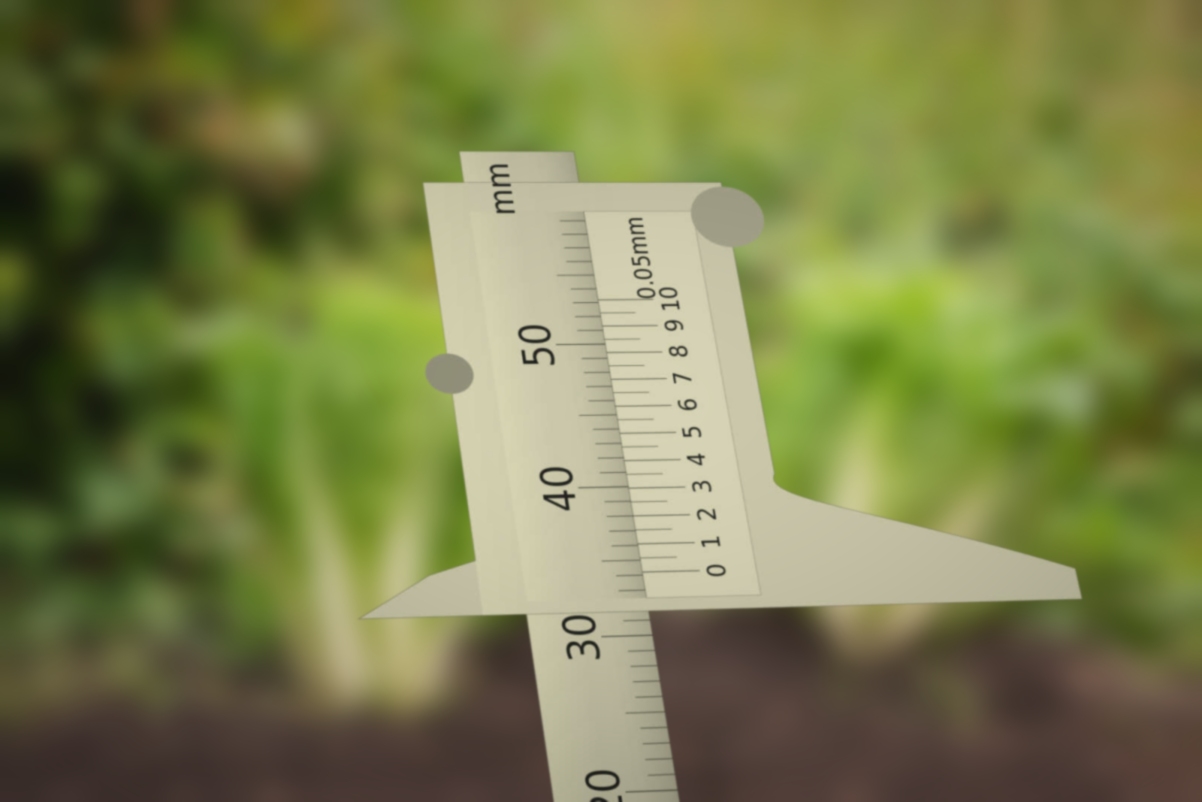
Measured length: 34.2 mm
